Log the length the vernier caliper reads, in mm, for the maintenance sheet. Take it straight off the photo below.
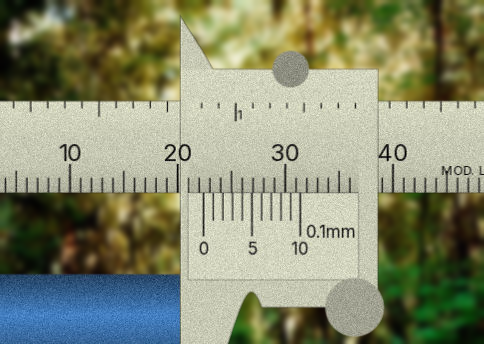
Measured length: 22.4 mm
